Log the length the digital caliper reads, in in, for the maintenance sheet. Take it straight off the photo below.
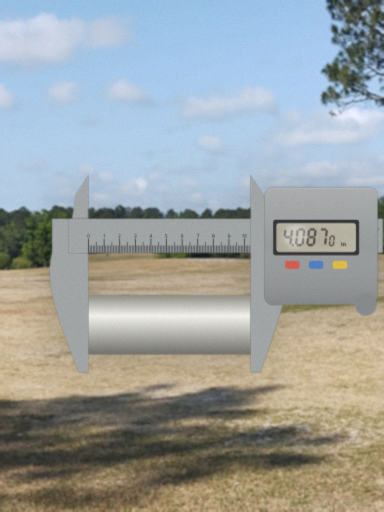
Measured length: 4.0870 in
